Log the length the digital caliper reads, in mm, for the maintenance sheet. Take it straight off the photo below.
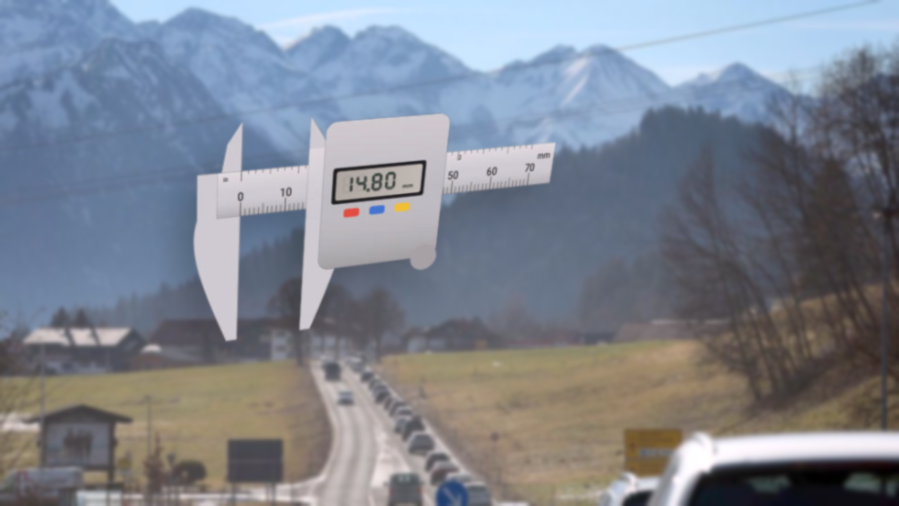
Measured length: 14.80 mm
